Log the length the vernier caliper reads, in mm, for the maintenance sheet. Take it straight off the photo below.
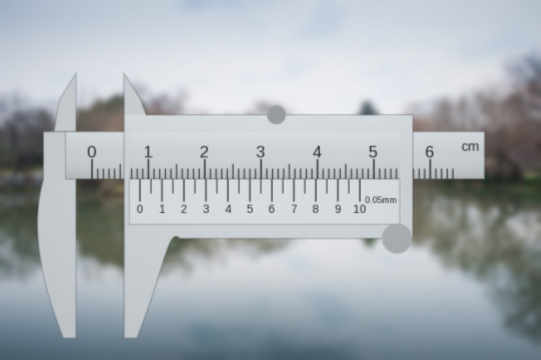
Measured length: 8.5 mm
